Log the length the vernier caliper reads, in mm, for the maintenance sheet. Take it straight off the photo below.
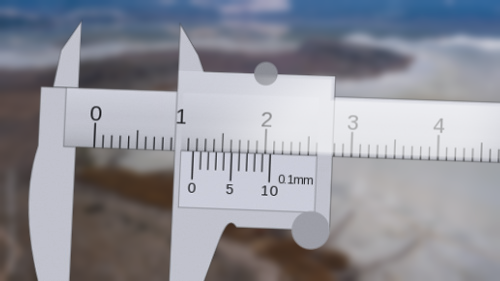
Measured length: 11.6 mm
